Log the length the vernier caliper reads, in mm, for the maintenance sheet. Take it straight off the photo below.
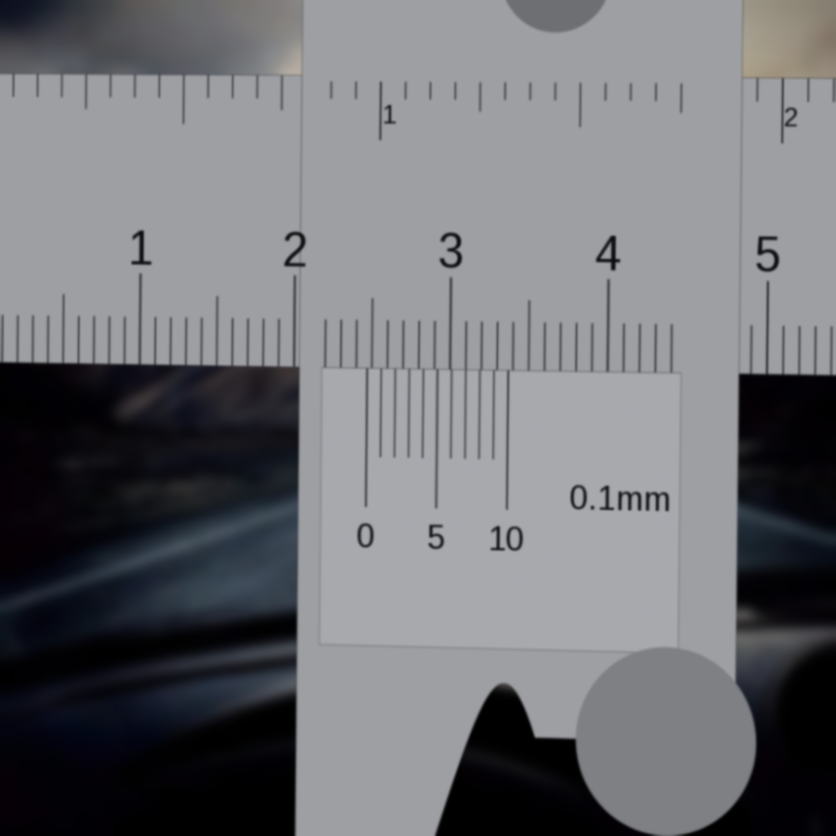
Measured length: 24.7 mm
